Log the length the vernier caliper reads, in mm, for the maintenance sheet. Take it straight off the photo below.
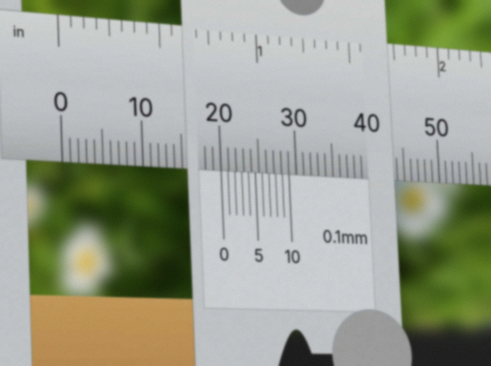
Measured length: 20.0 mm
